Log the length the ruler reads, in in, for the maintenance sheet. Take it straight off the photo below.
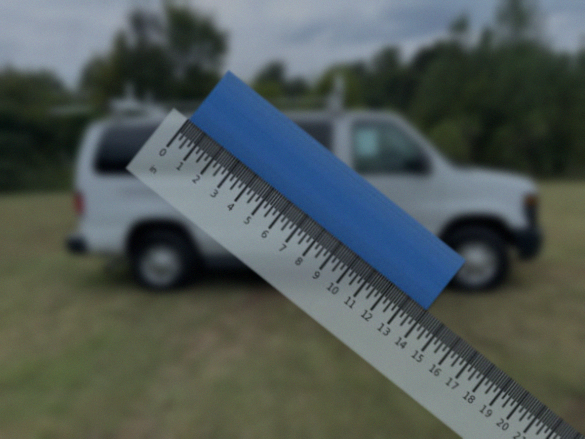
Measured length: 14 in
